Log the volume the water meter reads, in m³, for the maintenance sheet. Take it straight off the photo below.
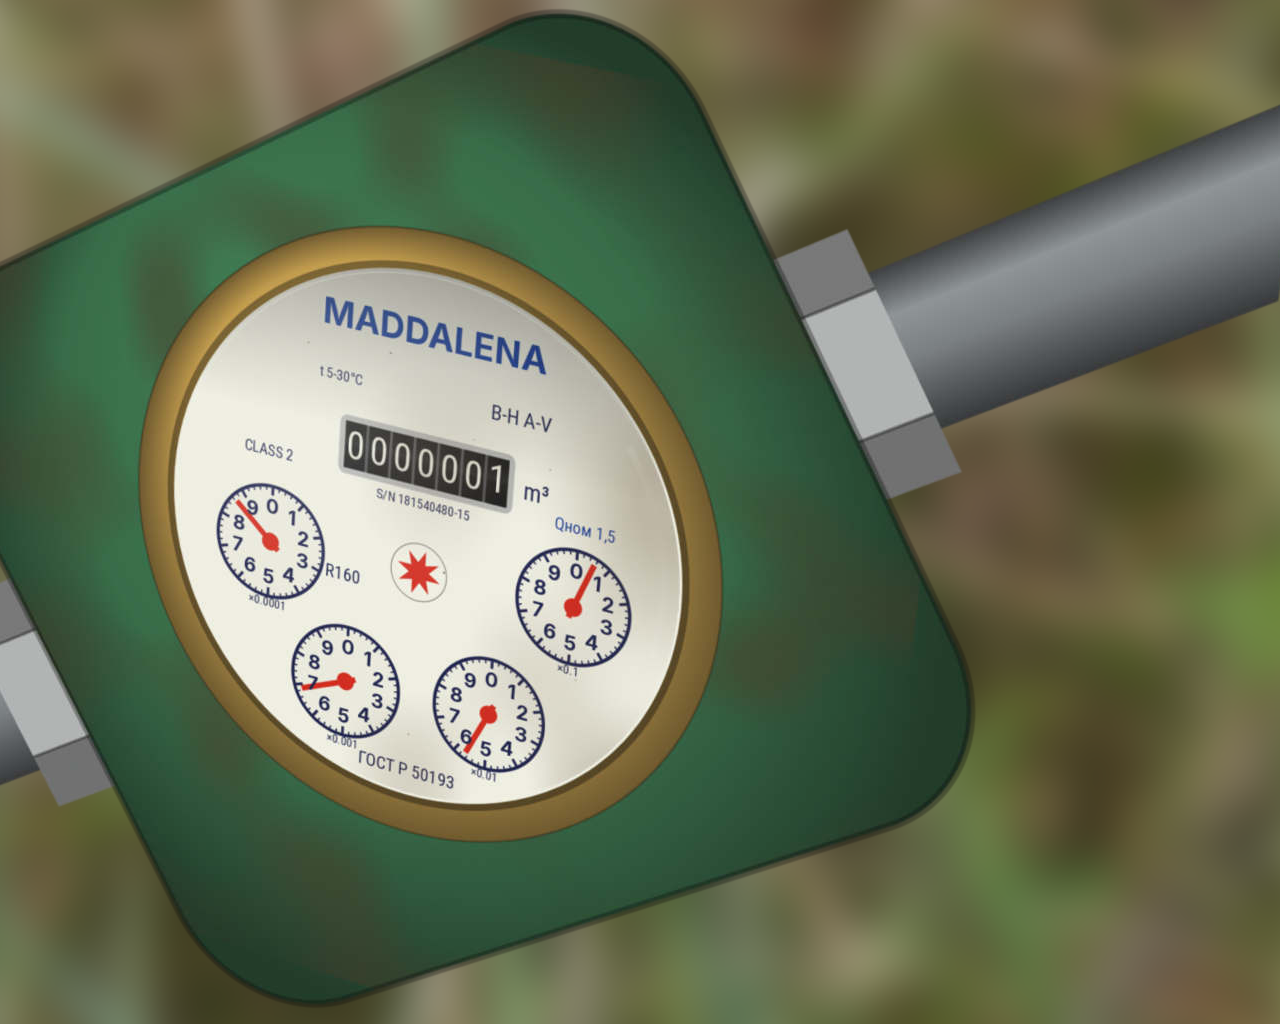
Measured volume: 1.0568 m³
